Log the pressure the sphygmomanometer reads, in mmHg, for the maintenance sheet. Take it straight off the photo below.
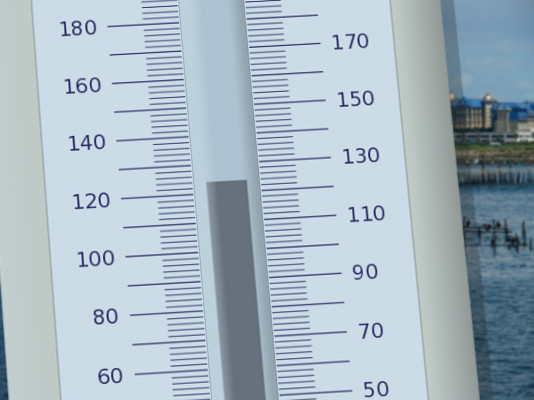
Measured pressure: 124 mmHg
